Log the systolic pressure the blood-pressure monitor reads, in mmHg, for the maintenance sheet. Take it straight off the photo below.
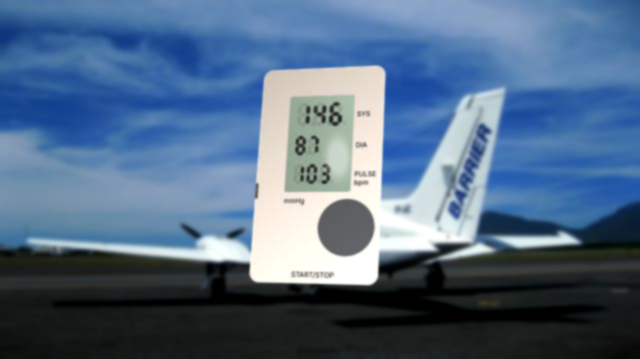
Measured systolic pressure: 146 mmHg
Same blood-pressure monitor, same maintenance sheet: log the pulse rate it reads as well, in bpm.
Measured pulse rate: 103 bpm
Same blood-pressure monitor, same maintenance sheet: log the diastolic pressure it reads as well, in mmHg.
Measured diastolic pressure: 87 mmHg
